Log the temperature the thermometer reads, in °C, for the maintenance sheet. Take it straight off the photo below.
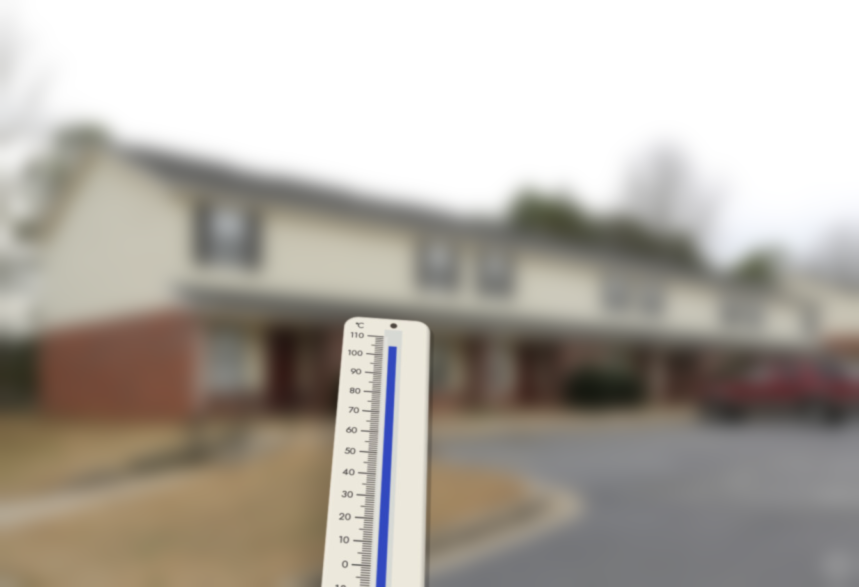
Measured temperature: 105 °C
